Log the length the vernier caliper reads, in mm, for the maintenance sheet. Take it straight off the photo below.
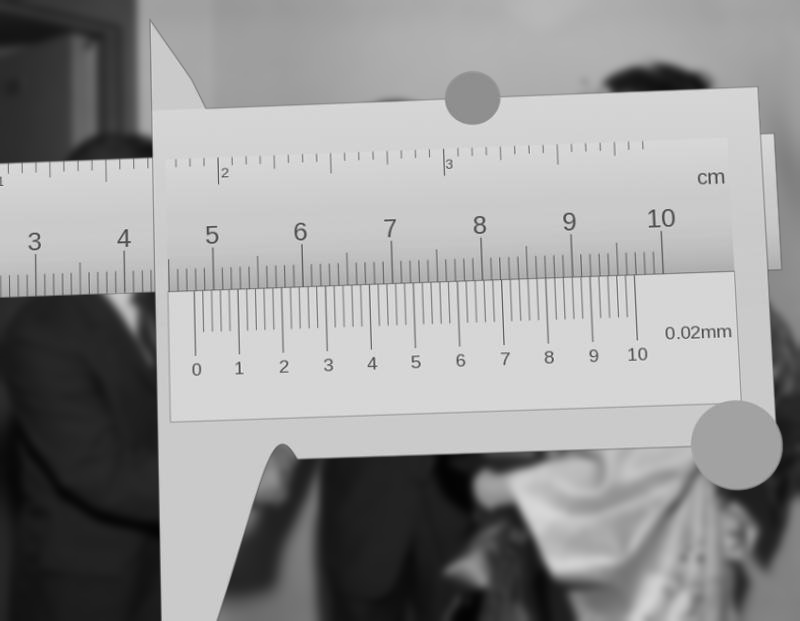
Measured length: 47.8 mm
